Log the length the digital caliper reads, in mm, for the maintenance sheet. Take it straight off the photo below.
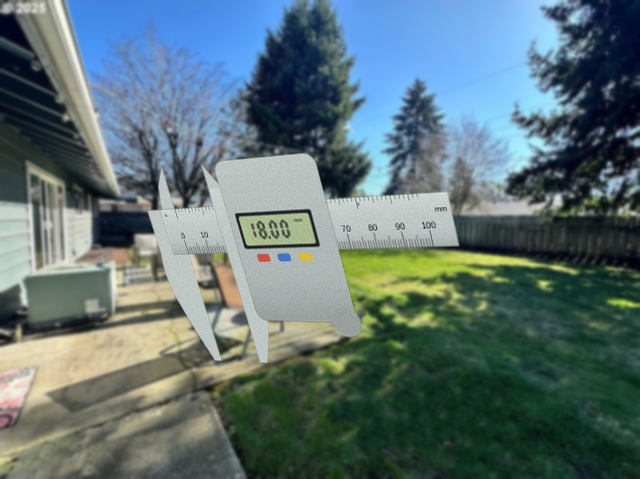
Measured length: 18.00 mm
